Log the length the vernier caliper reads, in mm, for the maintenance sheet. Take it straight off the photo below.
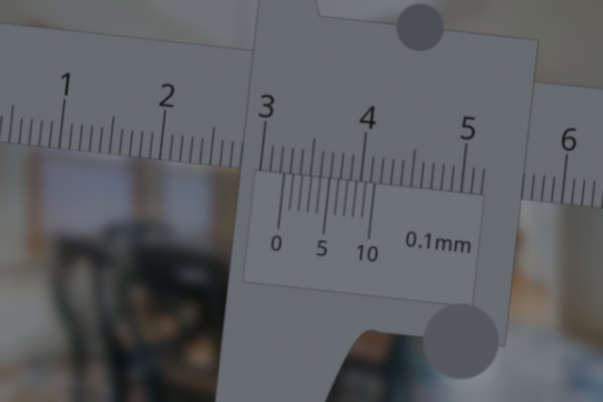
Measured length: 32.4 mm
